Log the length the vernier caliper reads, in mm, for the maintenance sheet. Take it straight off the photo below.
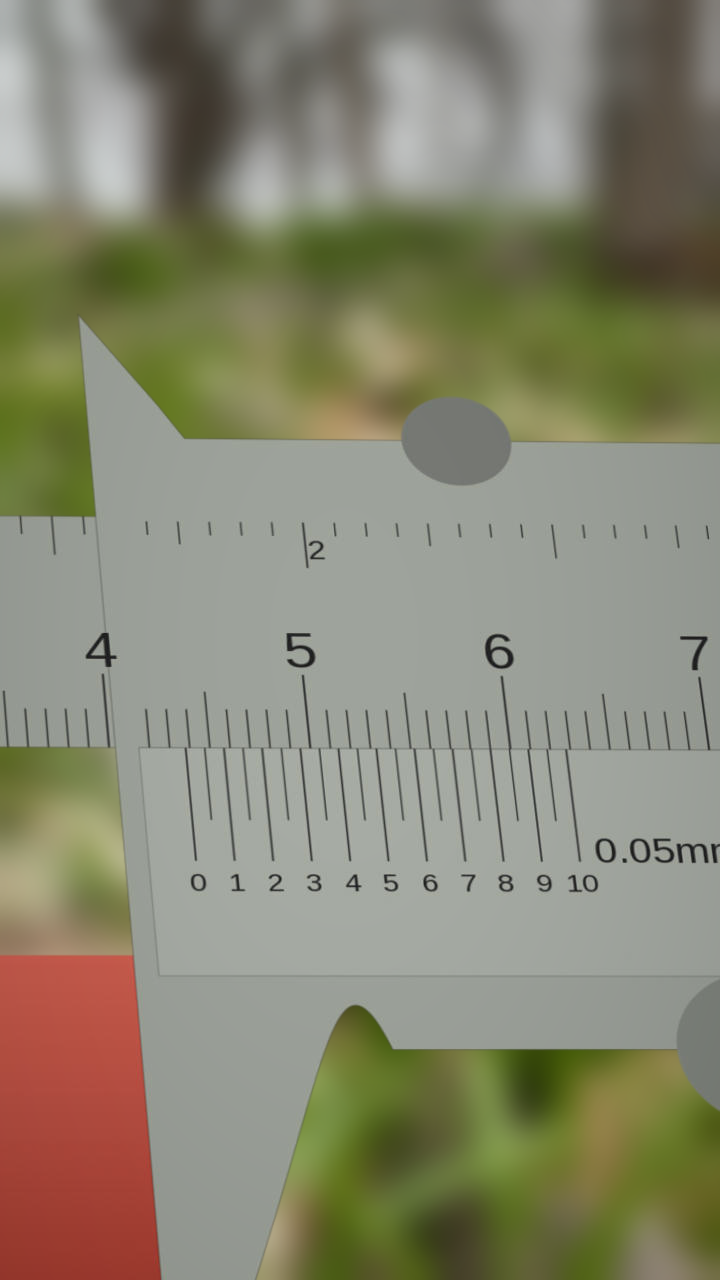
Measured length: 43.8 mm
